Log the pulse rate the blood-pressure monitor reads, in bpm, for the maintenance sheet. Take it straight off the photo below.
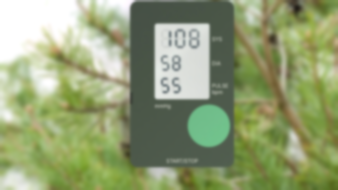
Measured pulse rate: 55 bpm
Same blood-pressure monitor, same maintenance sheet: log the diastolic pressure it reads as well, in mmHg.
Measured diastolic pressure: 58 mmHg
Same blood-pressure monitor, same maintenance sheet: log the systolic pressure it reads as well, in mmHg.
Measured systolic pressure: 108 mmHg
